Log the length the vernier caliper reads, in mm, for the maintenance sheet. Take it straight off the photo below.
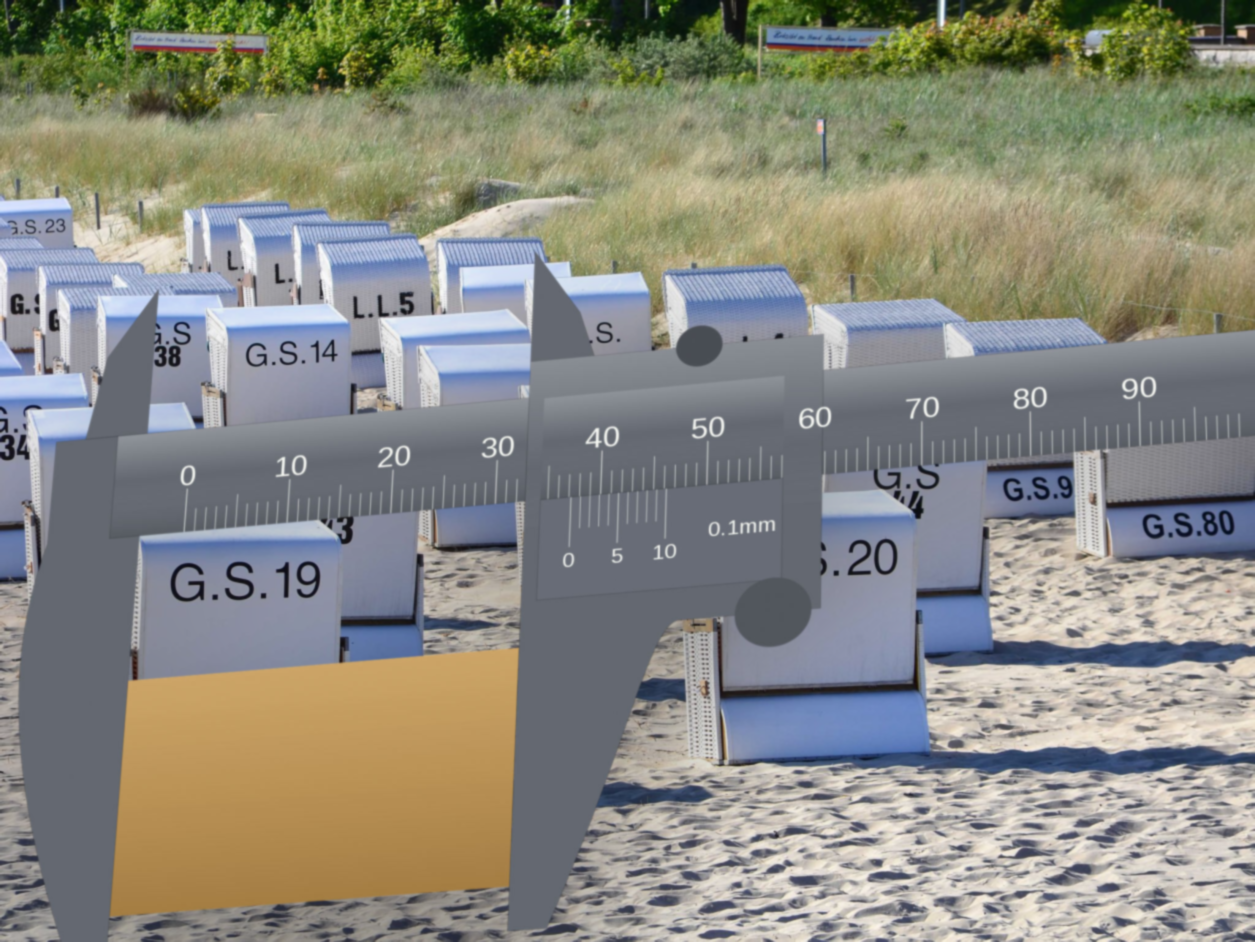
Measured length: 37.2 mm
